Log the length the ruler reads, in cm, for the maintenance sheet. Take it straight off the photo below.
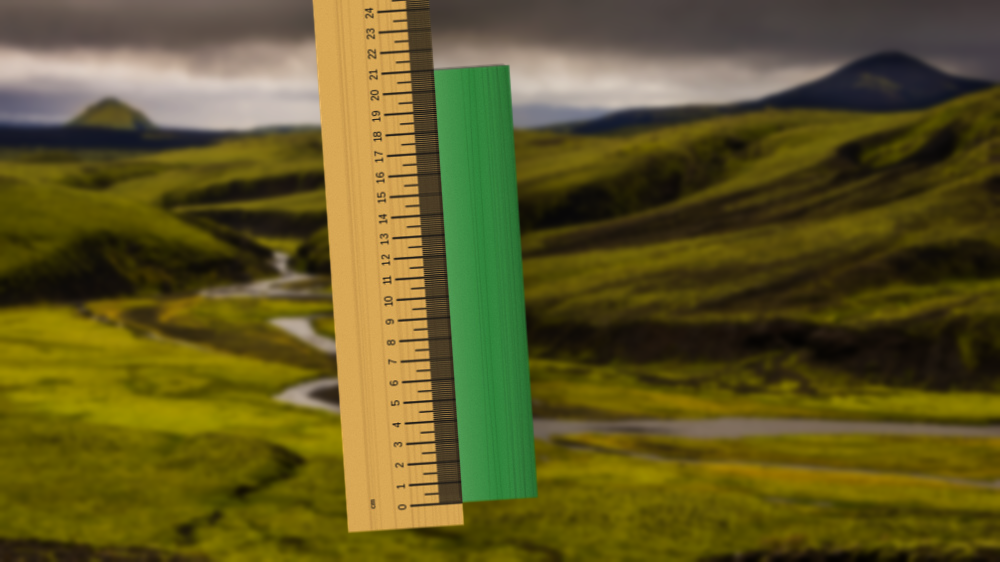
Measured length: 21 cm
